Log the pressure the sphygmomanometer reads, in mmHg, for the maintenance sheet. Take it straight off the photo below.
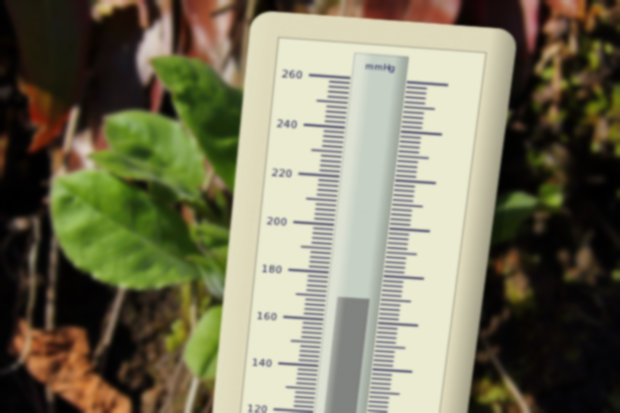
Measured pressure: 170 mmHg
